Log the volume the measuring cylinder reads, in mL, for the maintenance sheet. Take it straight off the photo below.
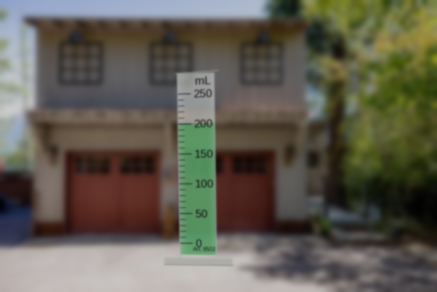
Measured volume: 200 mL
